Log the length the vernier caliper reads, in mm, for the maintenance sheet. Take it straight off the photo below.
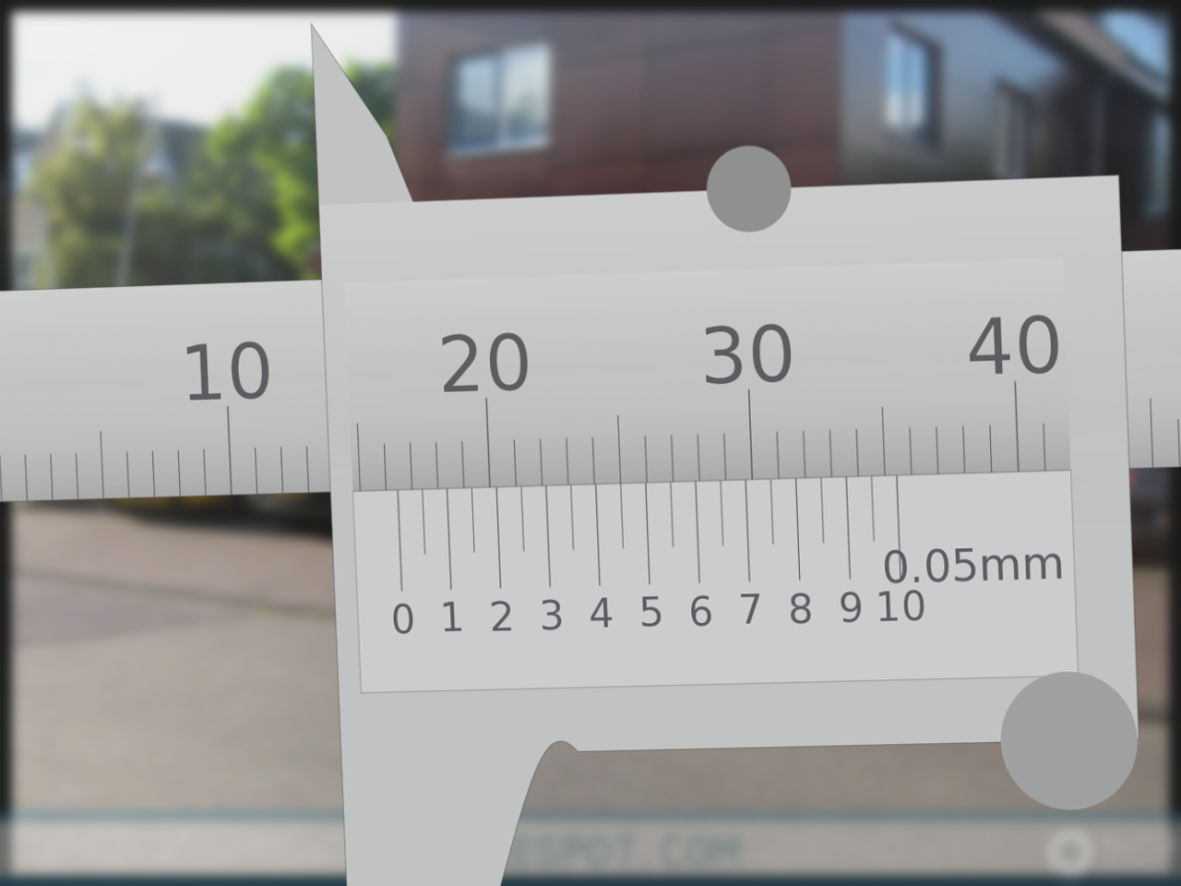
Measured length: 16.45 mm
